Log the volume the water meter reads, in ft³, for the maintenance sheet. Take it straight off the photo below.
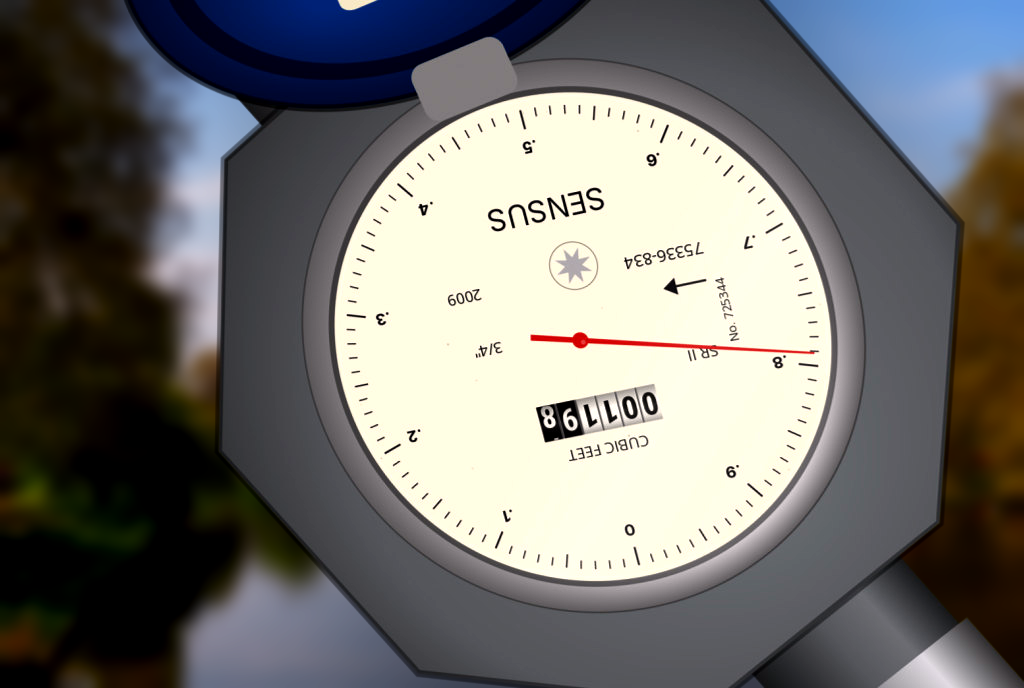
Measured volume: 1197.79 ft³
